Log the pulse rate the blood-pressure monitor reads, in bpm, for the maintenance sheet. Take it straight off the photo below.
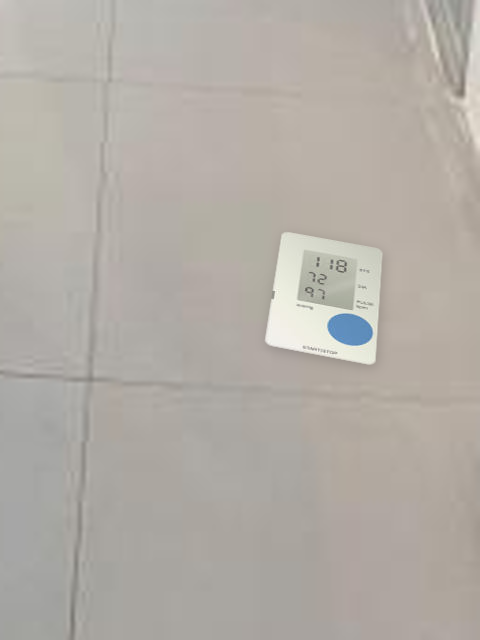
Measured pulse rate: 97 bpm
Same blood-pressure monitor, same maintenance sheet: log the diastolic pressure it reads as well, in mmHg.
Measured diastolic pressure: 72 mmHg
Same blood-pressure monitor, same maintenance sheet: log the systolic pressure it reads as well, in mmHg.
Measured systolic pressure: 118 mmHg
